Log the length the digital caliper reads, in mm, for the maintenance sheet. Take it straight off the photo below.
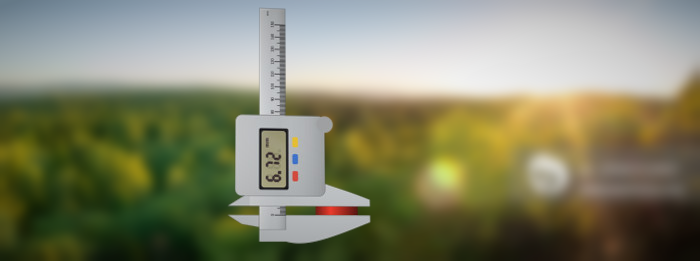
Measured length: 6.72 mm
